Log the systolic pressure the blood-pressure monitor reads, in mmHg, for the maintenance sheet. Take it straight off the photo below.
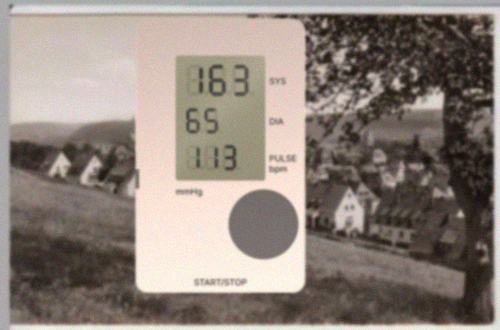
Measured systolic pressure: 163 mmHg
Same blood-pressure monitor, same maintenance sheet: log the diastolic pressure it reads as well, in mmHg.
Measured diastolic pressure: 65 mmHg
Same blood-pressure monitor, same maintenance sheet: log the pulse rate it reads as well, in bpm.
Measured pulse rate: 113 bpm
